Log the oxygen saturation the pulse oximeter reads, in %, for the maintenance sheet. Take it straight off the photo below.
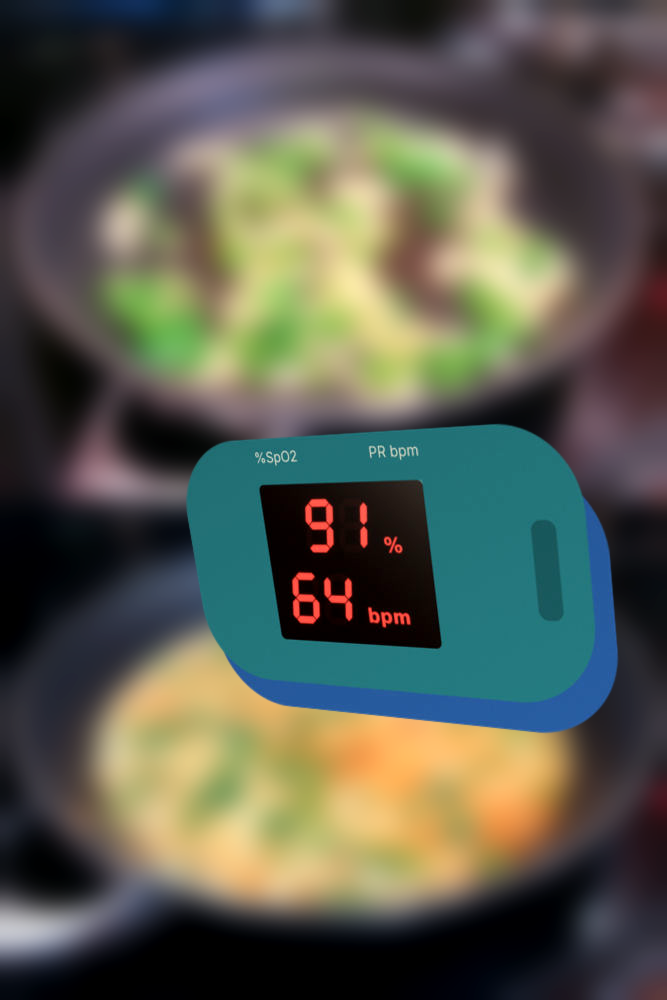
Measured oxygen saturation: 91 %
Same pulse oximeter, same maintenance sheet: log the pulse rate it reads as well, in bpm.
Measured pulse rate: 64 bpm
